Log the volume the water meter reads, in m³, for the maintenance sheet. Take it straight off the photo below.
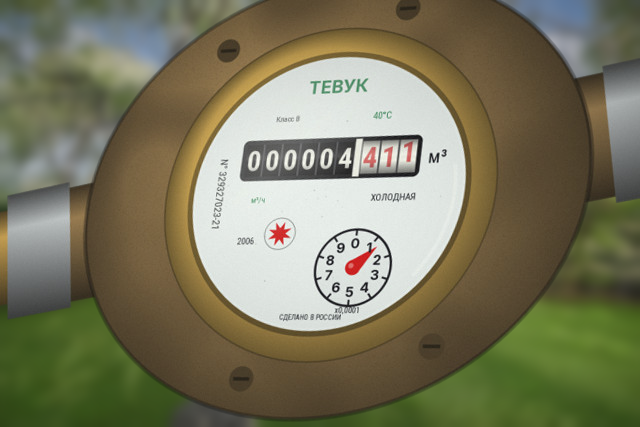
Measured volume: 4.4111 m³
